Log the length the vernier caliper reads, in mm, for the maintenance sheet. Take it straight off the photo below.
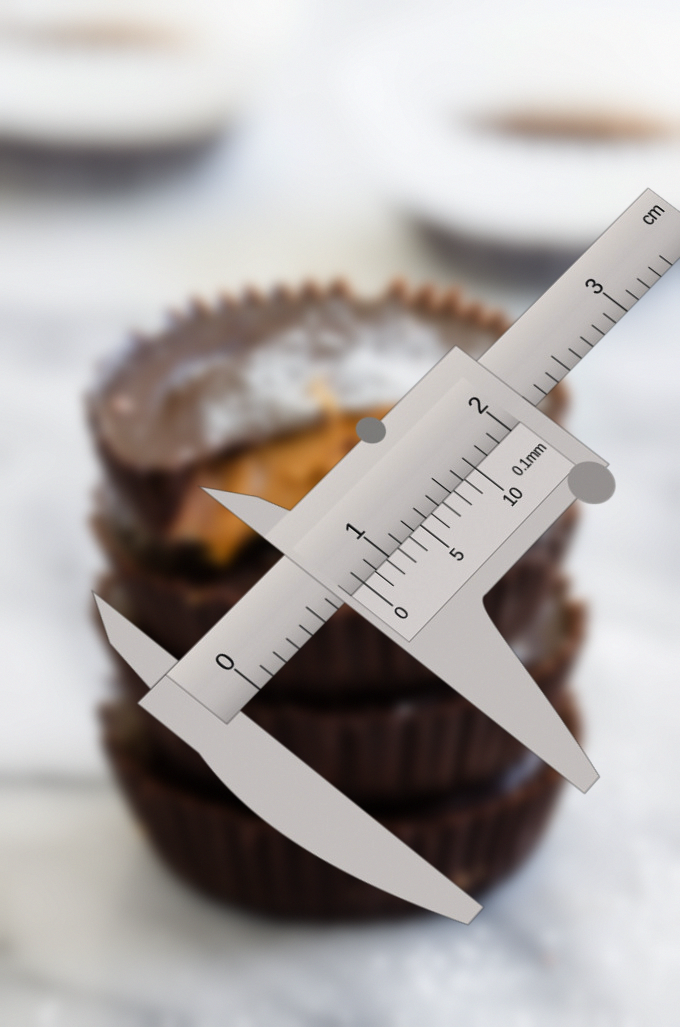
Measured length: 8.0 mm
